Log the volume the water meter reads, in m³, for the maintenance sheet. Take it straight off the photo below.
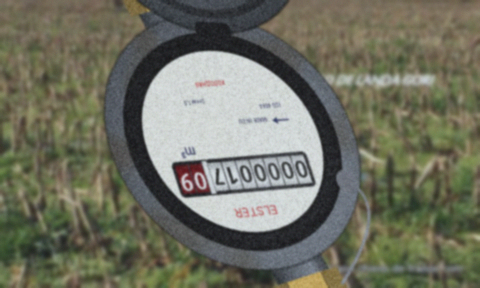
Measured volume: 17.09 m³
